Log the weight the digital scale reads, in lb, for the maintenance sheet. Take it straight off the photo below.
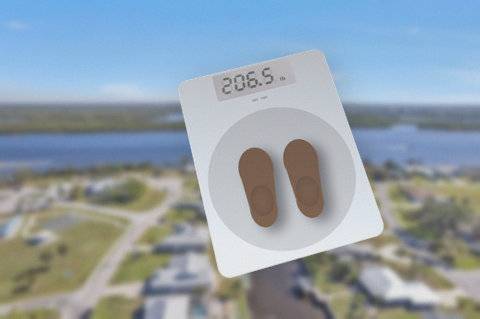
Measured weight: 206.5 lb
